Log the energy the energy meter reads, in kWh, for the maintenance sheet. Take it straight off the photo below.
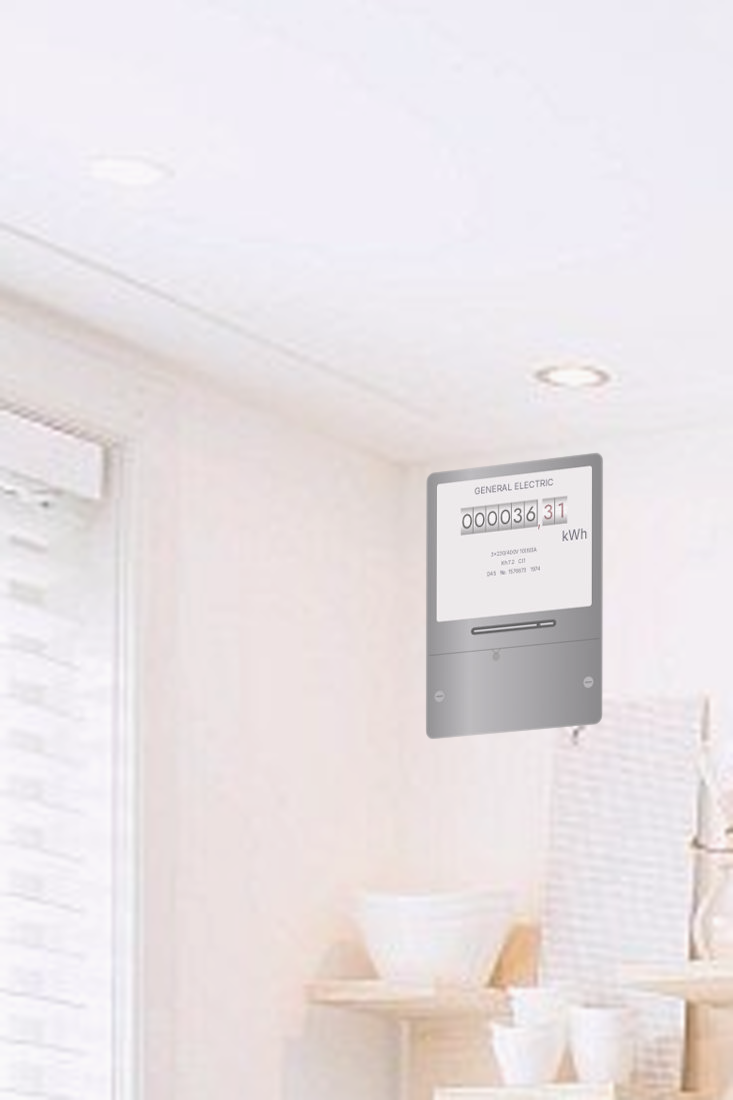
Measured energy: 36.31 kWh
